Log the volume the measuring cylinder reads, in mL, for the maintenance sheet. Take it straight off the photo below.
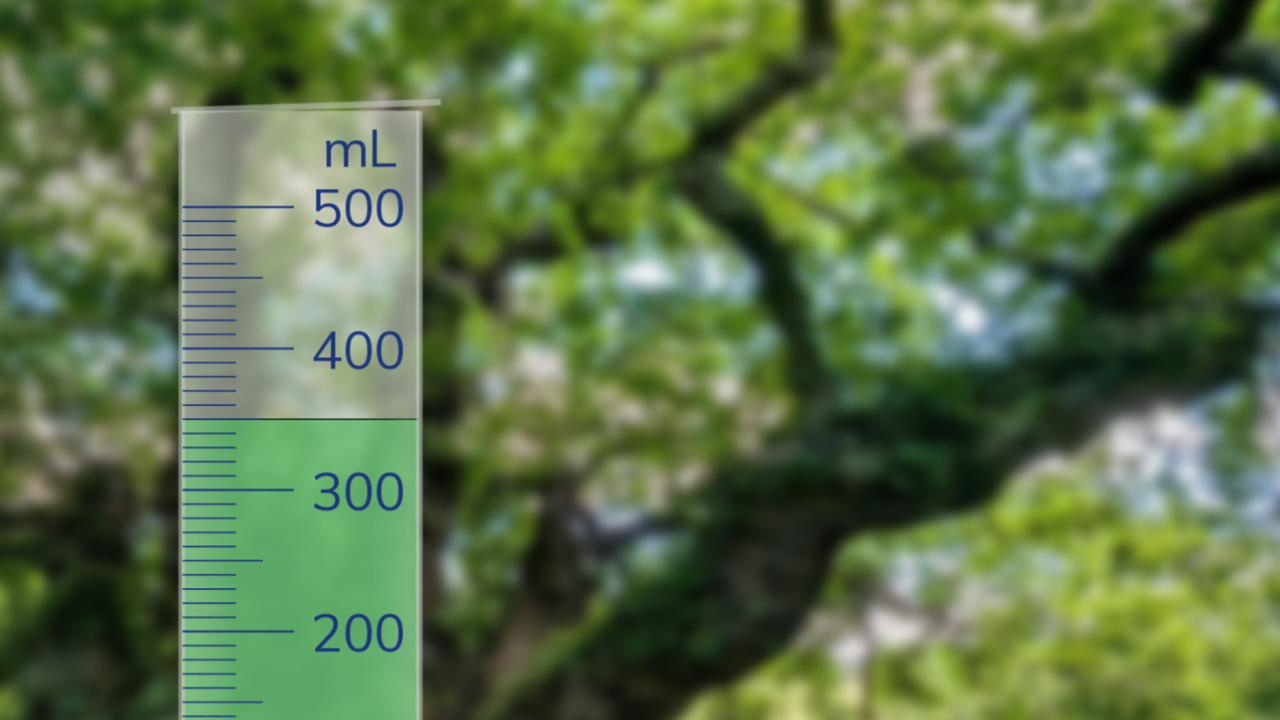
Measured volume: 350 mL
